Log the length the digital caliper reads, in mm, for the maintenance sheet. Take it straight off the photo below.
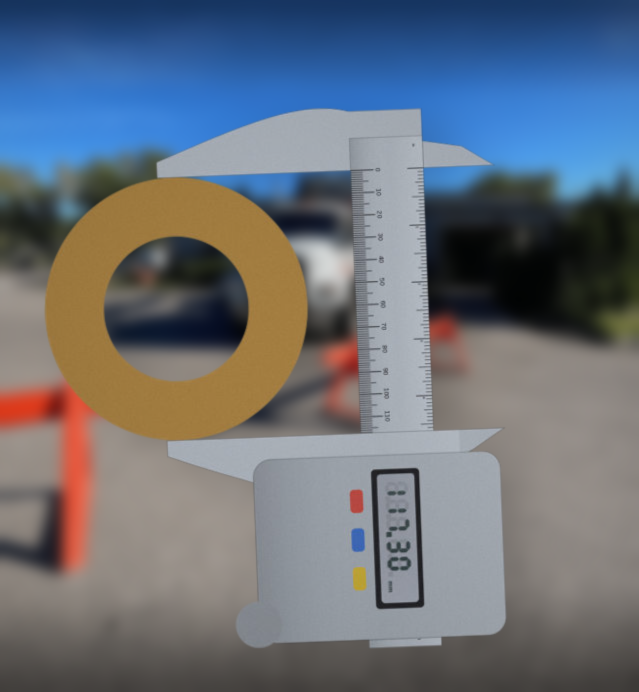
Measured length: 117.30 mm
